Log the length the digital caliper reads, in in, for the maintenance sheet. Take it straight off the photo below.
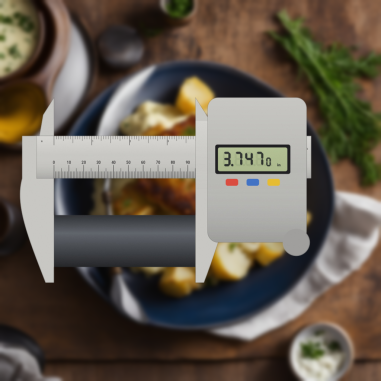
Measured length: 3.7470 in
